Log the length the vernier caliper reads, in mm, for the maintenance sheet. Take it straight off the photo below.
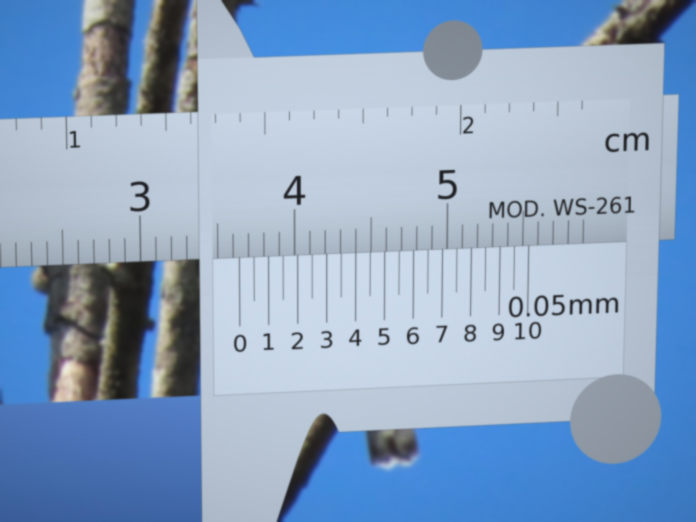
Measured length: 36.4 mm
